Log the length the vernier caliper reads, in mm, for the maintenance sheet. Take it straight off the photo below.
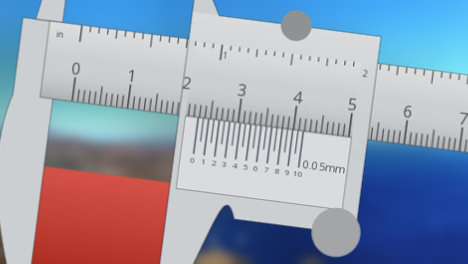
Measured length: 22.8 mm
